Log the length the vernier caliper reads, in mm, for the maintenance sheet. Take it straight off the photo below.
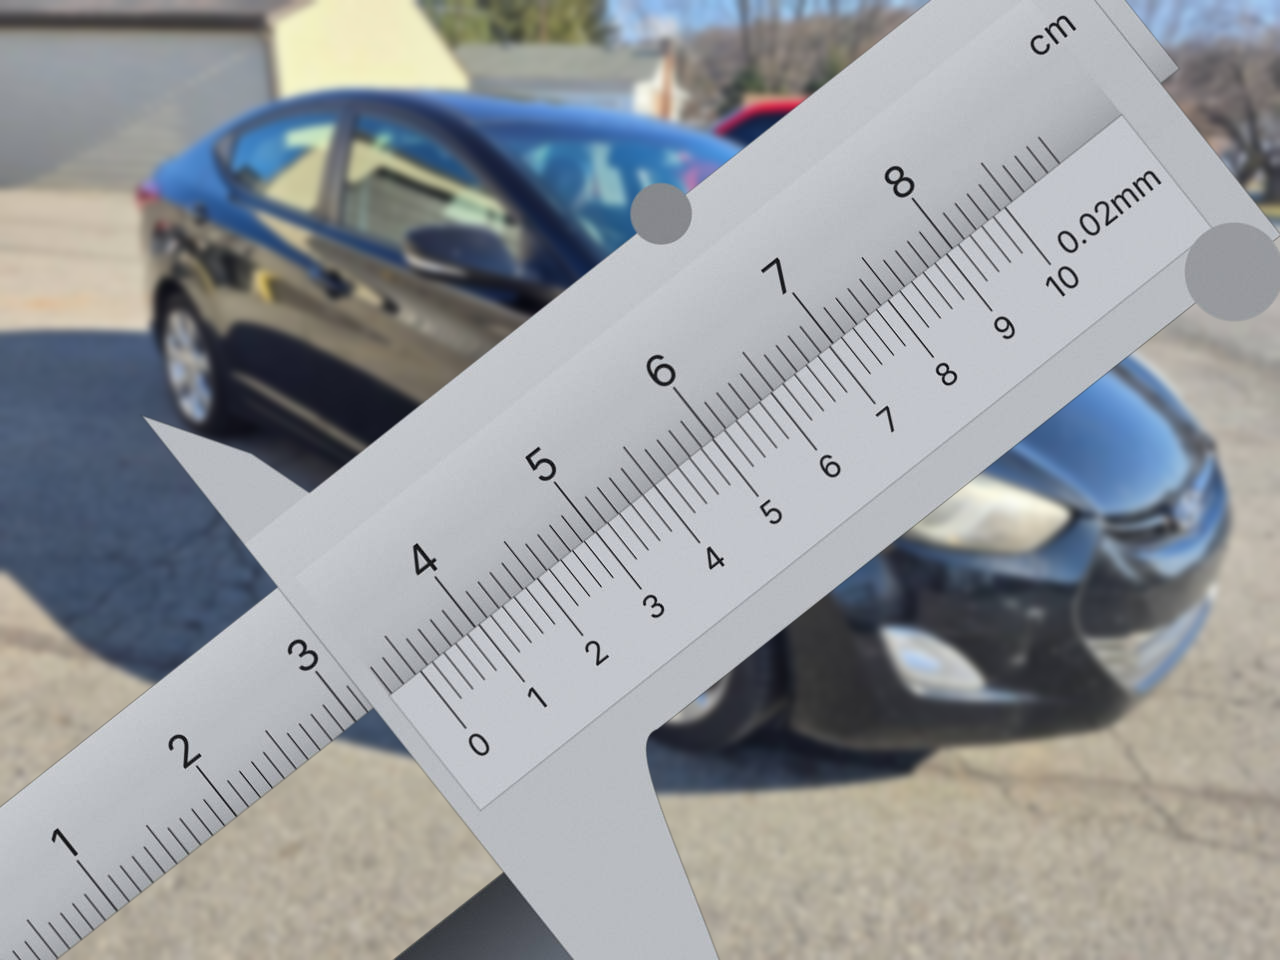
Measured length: 35.4 mm
